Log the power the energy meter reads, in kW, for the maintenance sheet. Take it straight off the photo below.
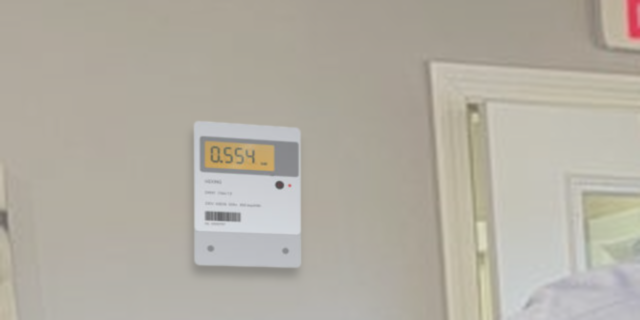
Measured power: 0.554 kW
